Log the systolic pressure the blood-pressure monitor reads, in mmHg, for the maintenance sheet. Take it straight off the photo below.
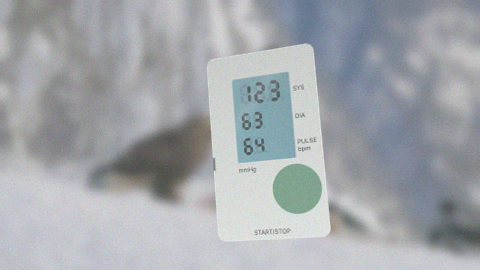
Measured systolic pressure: 123 mmHg
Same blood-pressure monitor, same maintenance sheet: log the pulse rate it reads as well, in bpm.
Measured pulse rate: 64 bpm
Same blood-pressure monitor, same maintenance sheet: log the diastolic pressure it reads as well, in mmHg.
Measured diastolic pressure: 63 mmHg
